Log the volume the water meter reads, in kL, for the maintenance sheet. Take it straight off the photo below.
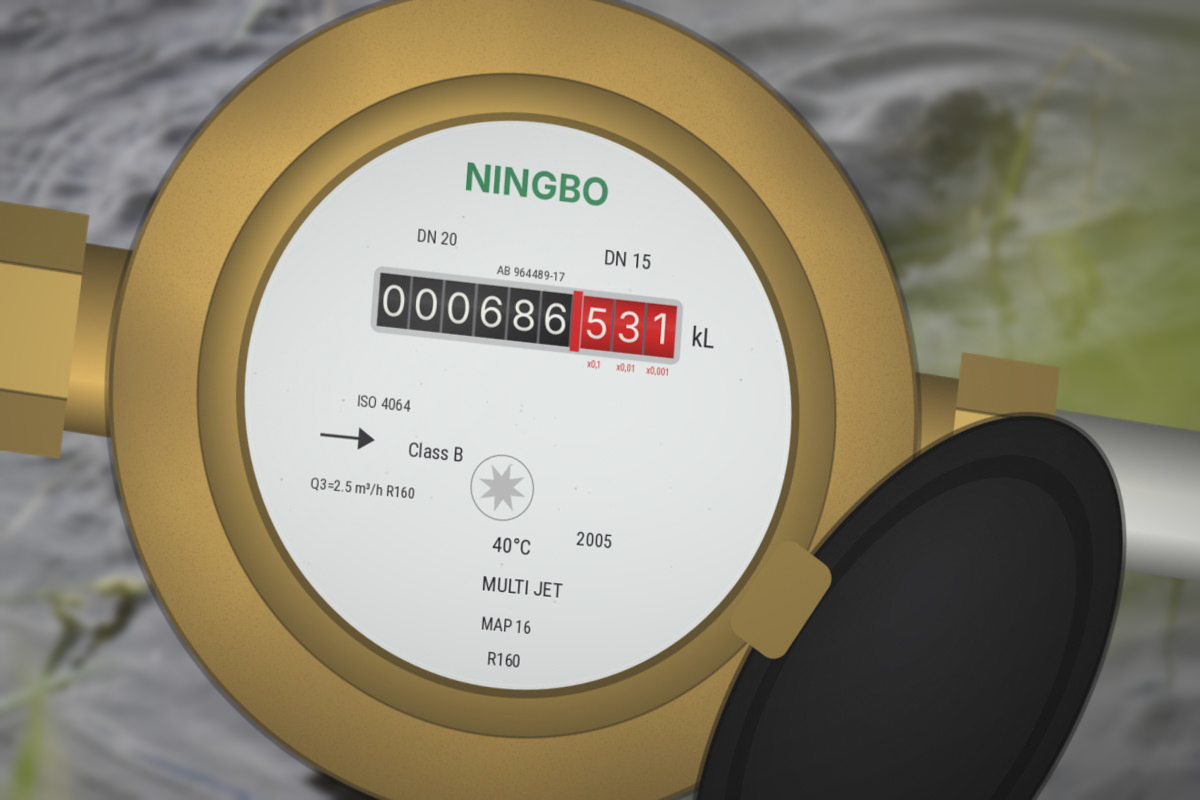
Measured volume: 686.531 kL
